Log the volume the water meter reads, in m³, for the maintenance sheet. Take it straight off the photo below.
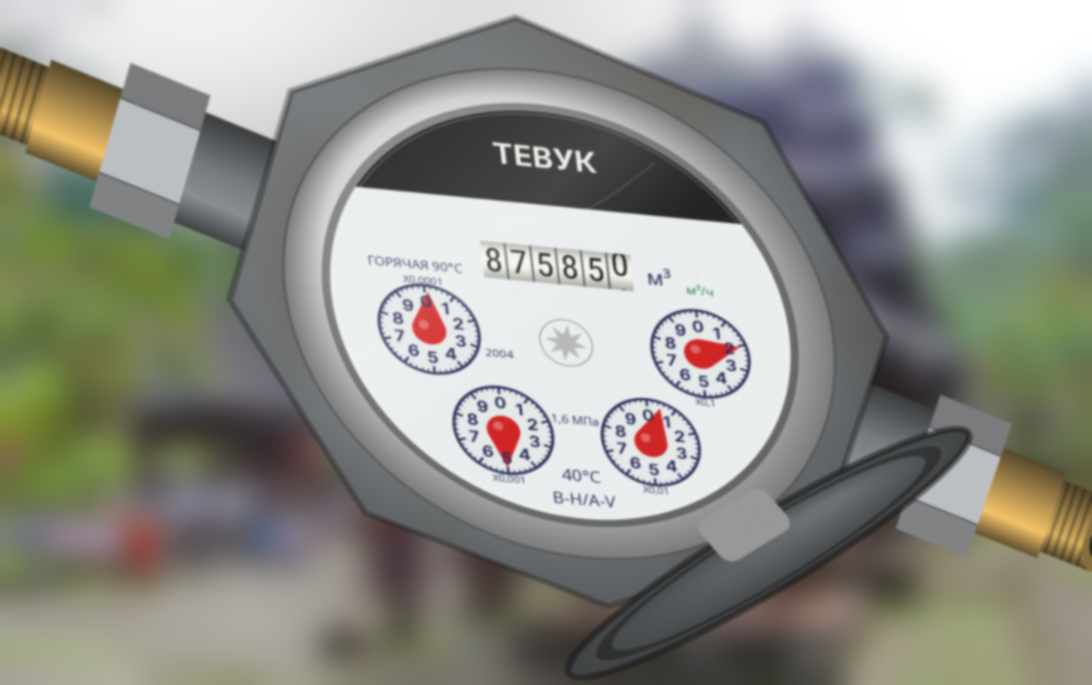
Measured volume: 875850.2050 m³
